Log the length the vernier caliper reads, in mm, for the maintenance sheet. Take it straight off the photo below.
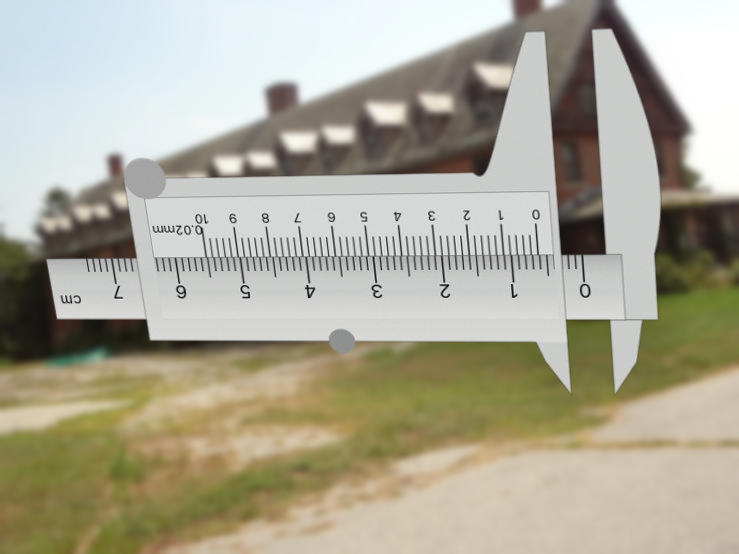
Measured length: 6.2 mm
